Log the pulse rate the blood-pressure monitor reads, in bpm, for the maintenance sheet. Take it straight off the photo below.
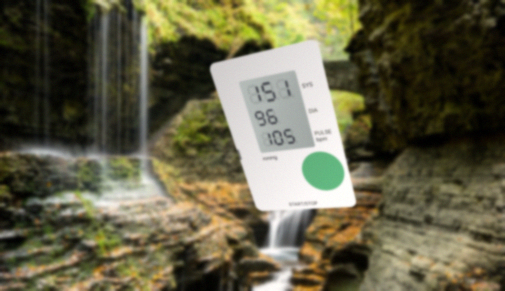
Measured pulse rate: 105 bpm
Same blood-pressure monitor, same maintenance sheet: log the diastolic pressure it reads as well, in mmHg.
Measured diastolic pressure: 96 mmHg
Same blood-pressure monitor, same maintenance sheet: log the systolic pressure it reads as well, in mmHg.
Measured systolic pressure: 151 mmHg
